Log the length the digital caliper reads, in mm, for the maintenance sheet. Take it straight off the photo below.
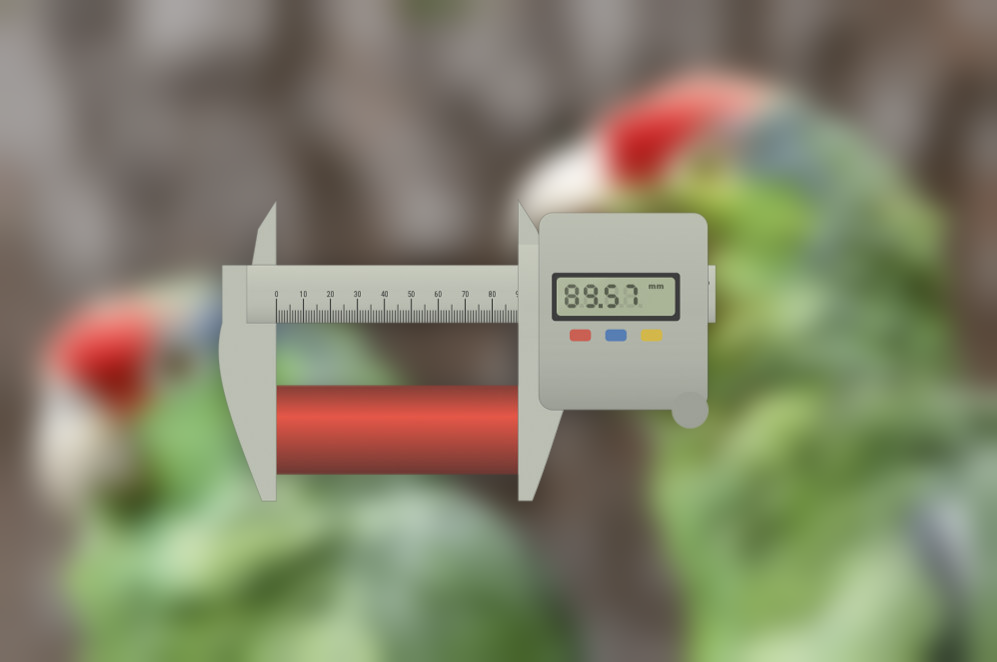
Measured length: 89.57 mm
